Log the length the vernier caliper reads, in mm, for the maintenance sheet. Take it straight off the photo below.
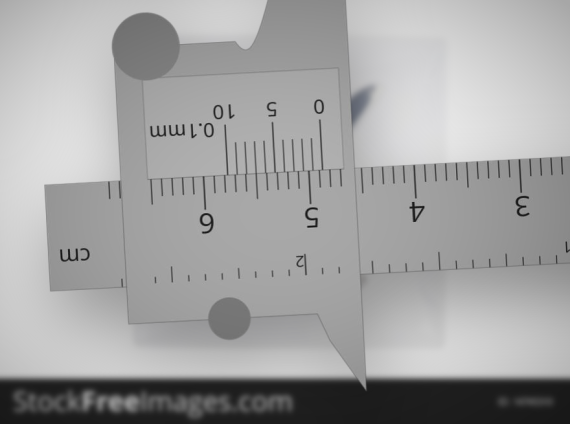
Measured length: 48.7 mm
